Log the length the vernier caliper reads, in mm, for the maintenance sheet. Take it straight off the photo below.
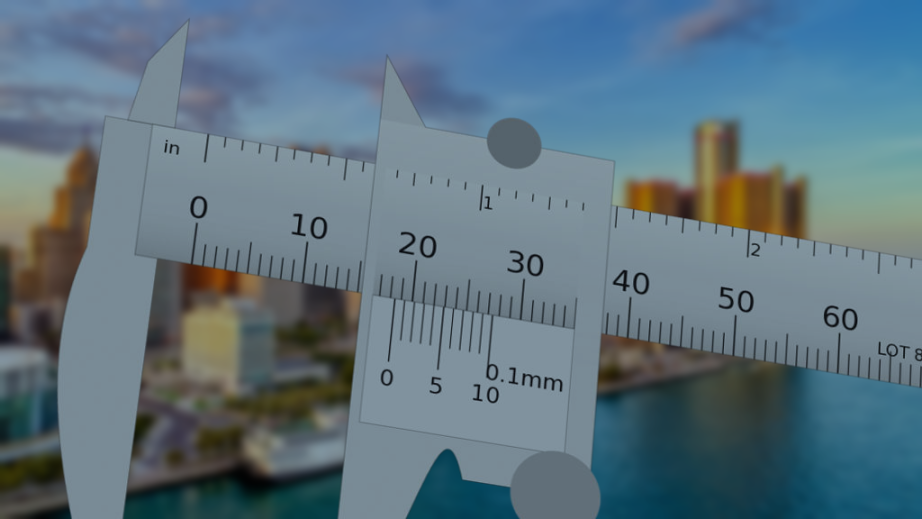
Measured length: 18.4 mm
